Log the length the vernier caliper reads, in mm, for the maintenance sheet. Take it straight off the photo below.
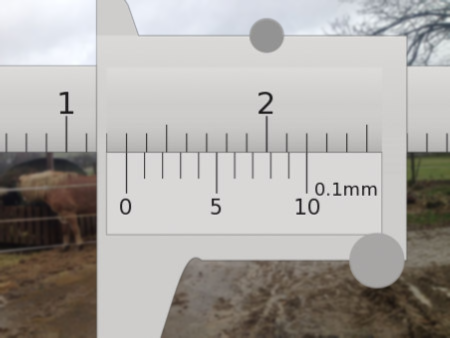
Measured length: 13.0 mm
